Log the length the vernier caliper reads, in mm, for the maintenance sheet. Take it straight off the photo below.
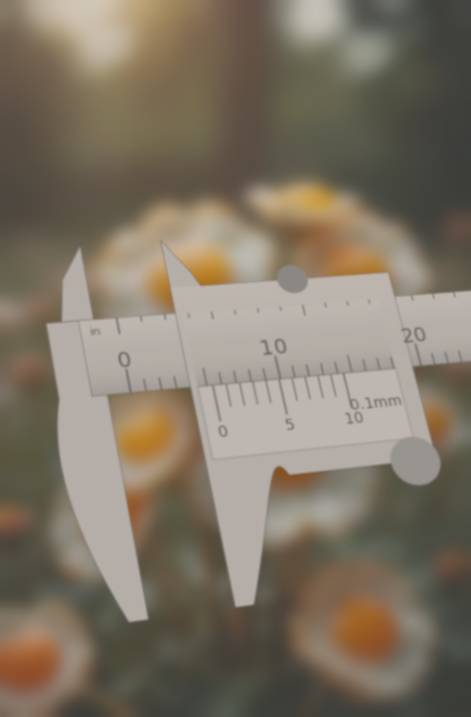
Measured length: 5.4 mm
